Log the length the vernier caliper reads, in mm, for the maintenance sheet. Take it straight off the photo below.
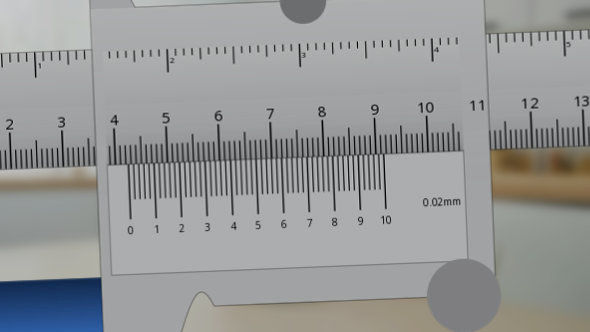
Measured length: 42.5 mm
